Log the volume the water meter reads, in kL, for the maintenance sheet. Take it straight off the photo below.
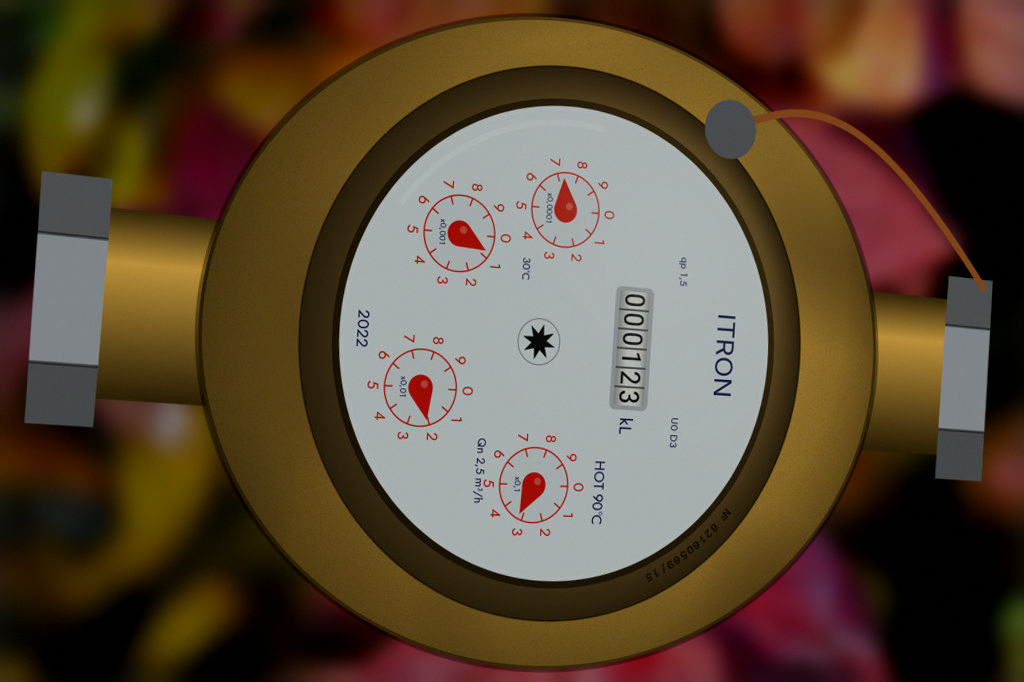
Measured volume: 123.3207 kL
